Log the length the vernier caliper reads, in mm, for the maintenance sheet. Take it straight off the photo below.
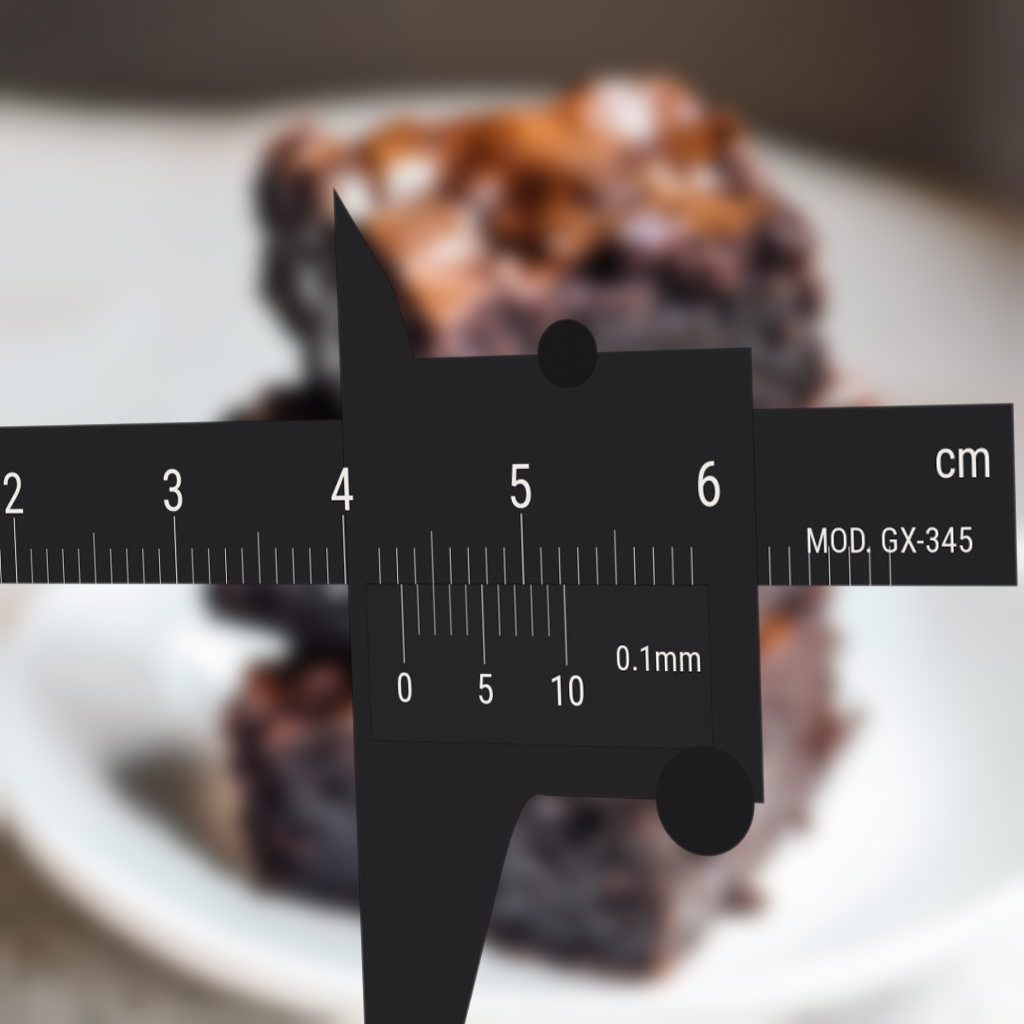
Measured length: 43.2 mm
